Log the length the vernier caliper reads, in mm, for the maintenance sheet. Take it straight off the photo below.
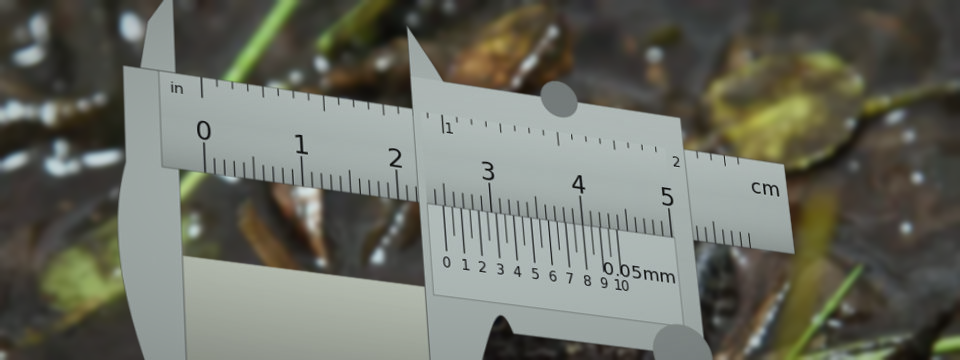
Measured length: 24.8 mm
